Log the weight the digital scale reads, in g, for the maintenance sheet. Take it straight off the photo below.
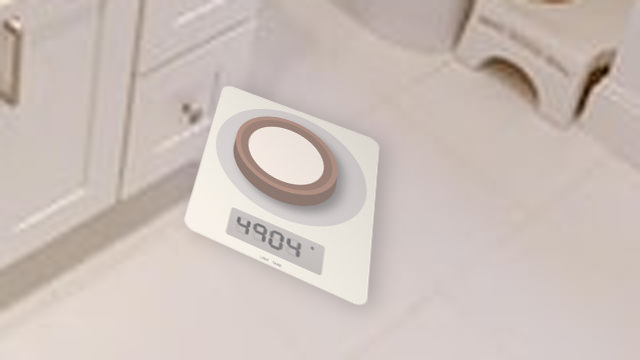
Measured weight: 4904 g
